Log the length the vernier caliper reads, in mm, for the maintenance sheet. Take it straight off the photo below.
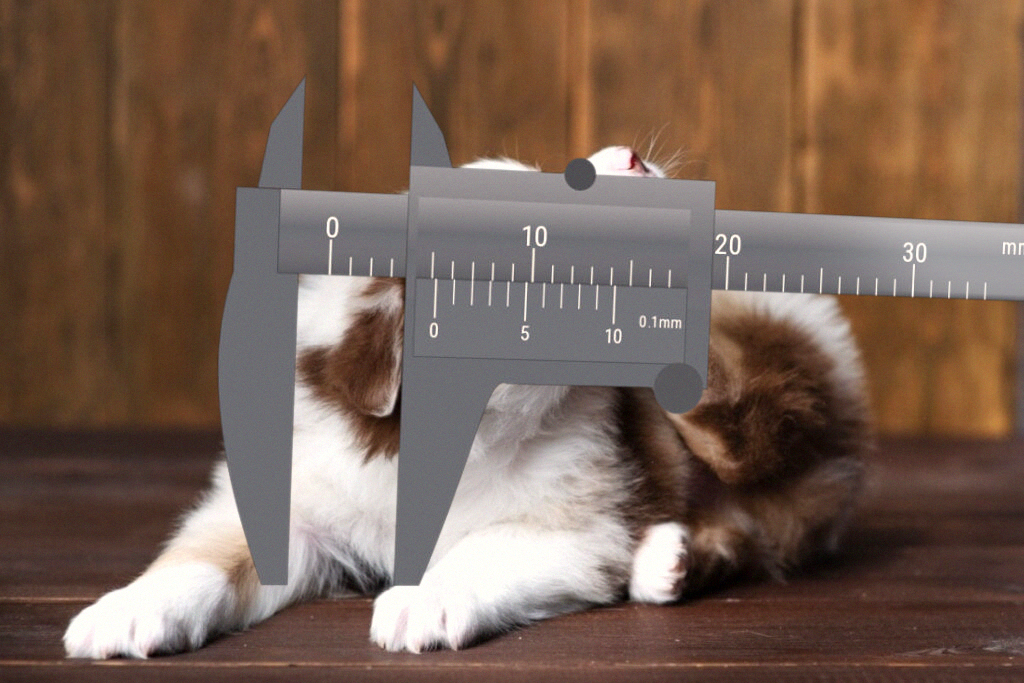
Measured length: 5.2 mm
